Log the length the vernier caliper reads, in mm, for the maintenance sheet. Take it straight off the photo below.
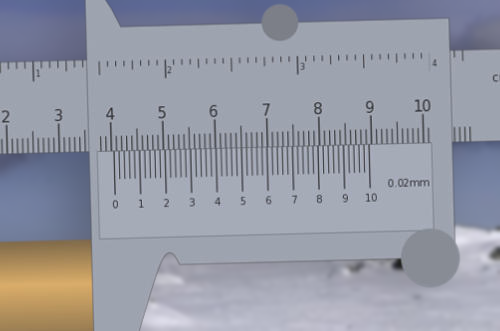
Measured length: 40.5 mm
